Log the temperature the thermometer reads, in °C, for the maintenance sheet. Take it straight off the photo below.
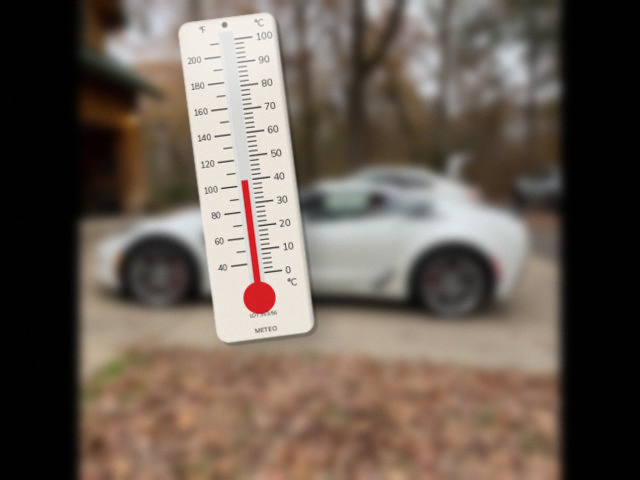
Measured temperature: 40 °C
